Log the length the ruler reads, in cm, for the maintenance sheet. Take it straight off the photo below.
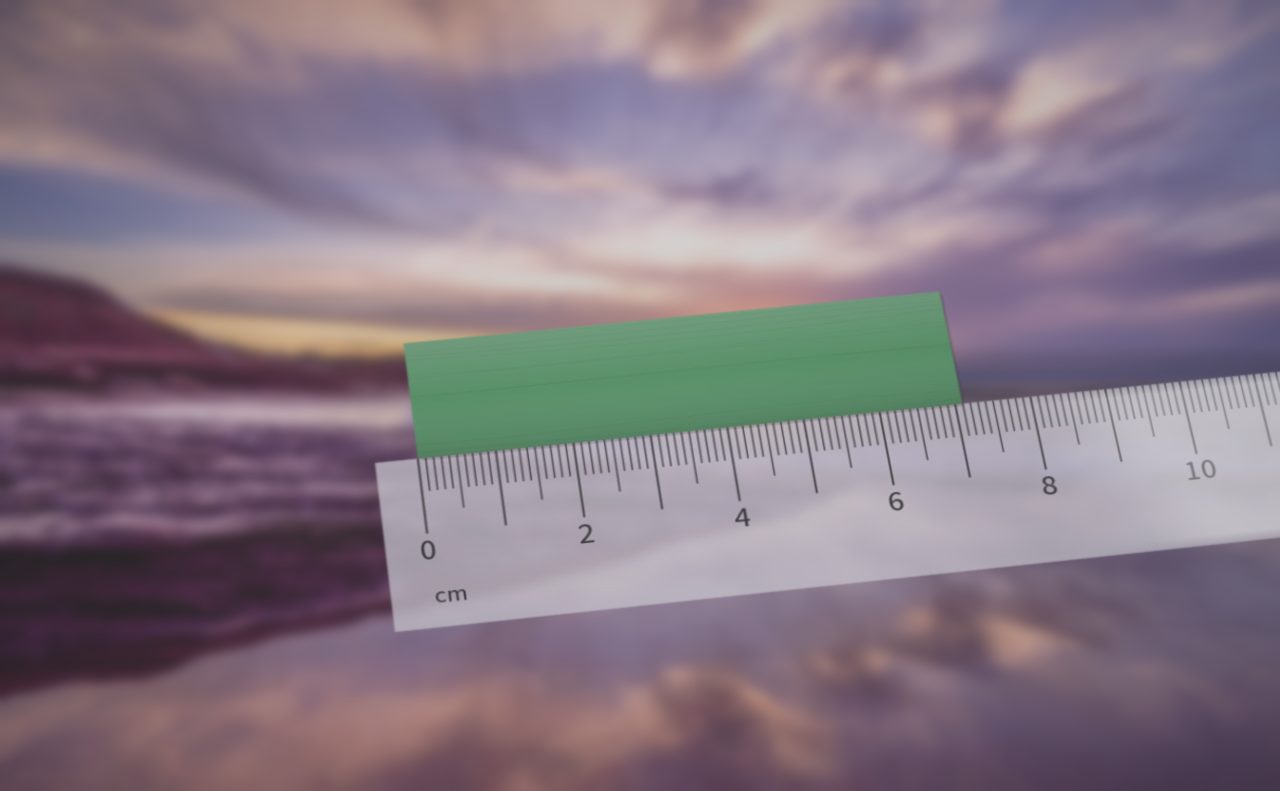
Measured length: 7.1 cm
